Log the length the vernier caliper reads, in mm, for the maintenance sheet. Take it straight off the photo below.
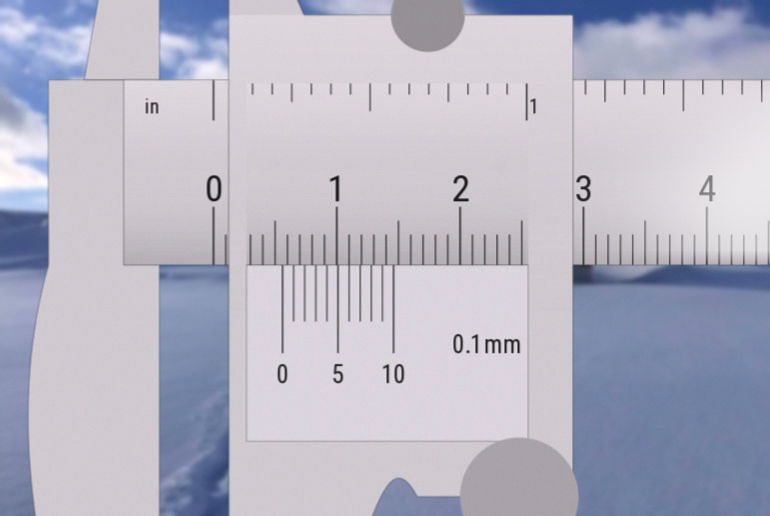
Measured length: 5.6 mm
